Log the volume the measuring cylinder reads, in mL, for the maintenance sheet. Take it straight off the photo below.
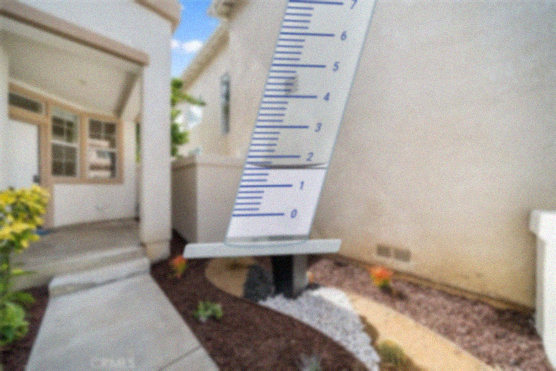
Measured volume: 1.6 mL
